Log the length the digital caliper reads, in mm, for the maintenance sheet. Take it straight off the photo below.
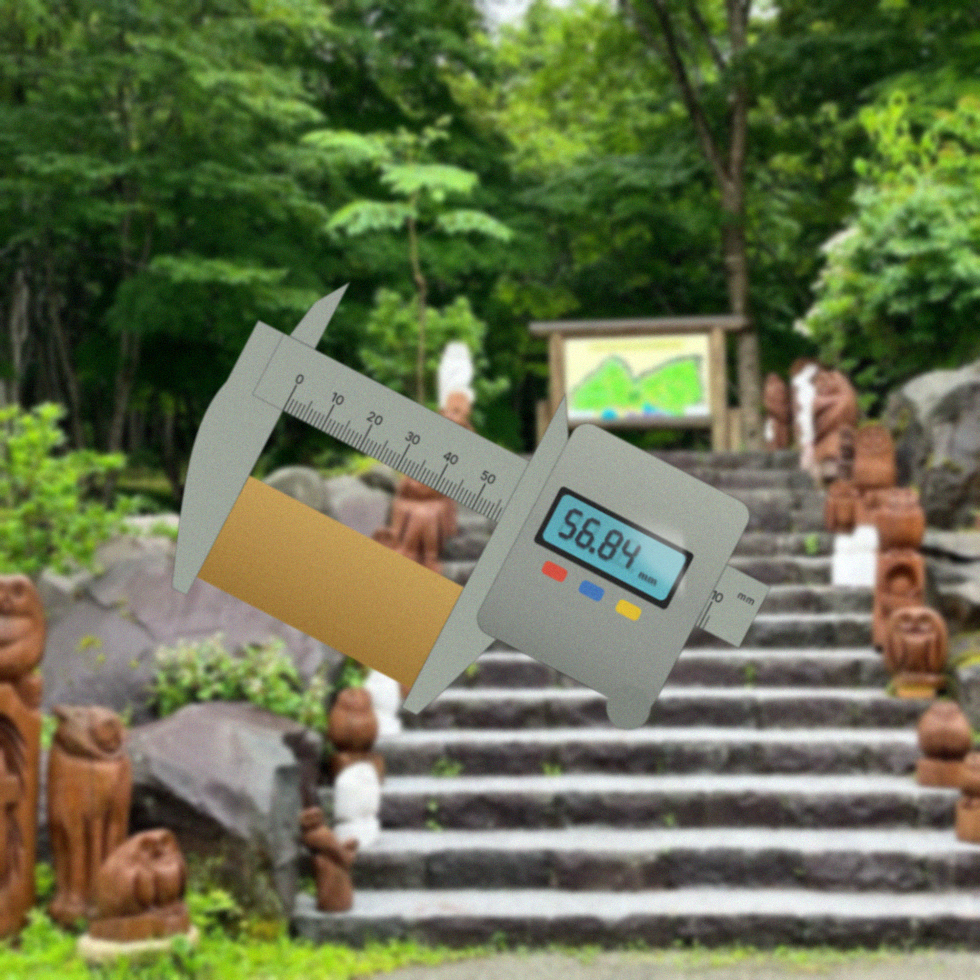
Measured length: 56.84 mm
